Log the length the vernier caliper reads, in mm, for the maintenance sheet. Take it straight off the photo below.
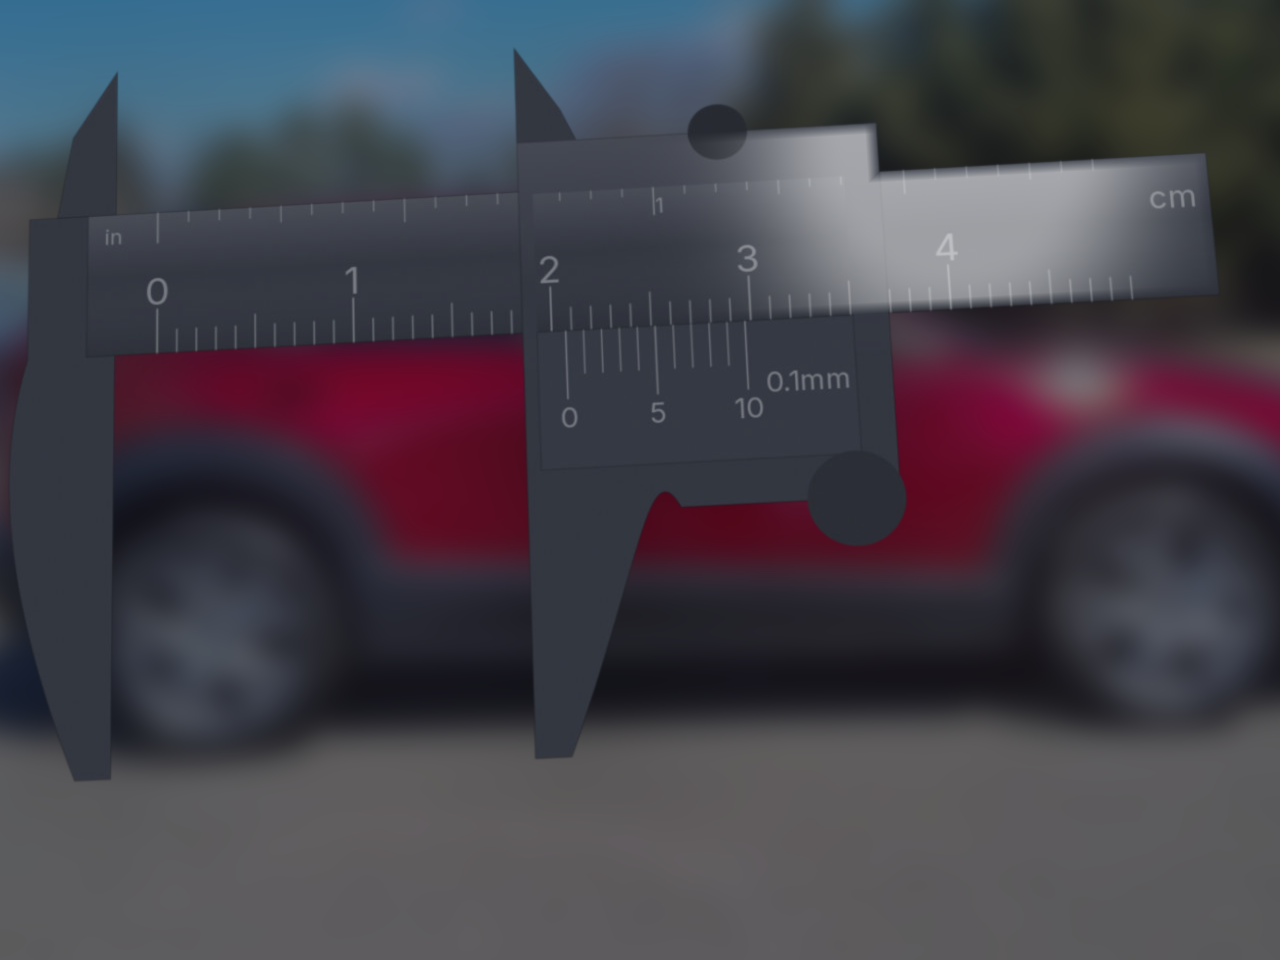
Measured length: 20.7 mm
